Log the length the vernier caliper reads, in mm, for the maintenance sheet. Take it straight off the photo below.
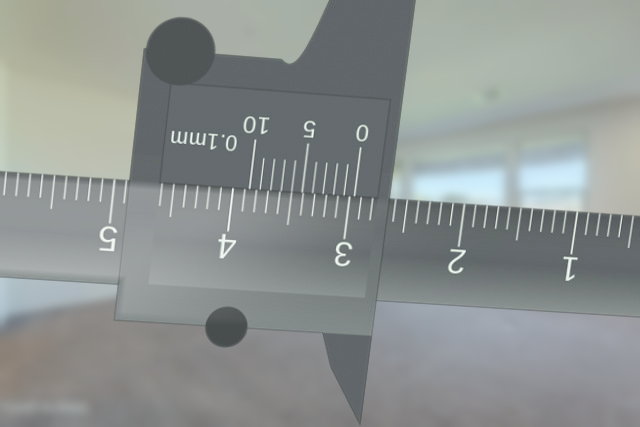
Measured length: 29.6 mm
